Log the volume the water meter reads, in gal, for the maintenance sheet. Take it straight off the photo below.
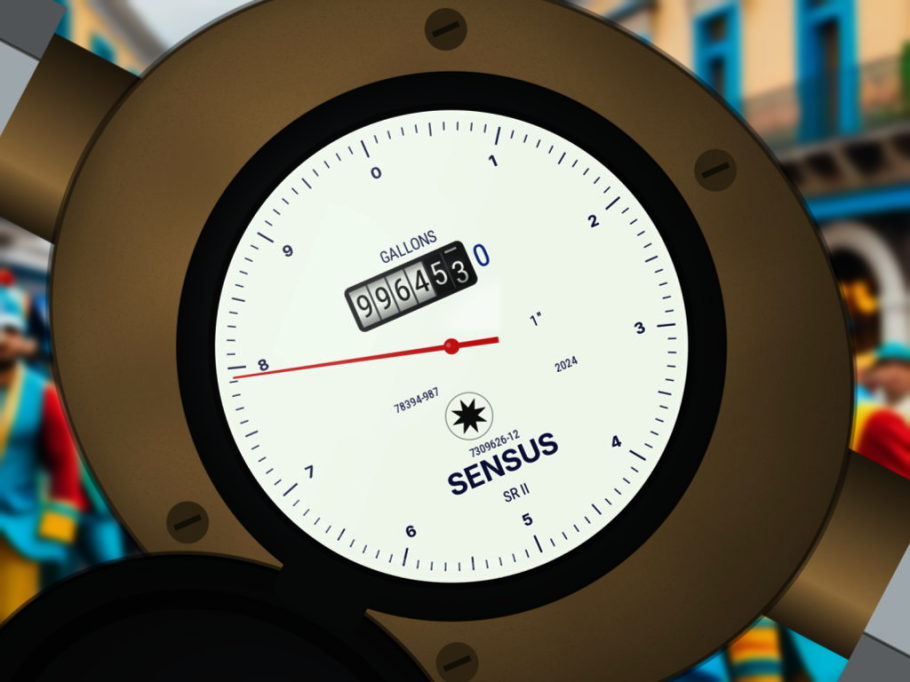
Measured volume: 9964527.9 gal
